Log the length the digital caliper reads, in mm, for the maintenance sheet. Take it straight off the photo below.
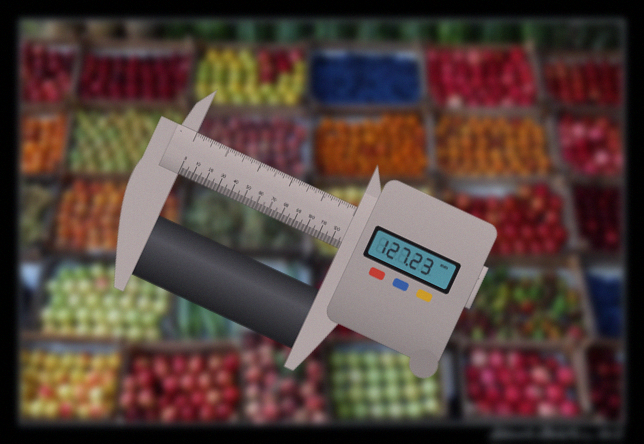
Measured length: 127.23 mm
